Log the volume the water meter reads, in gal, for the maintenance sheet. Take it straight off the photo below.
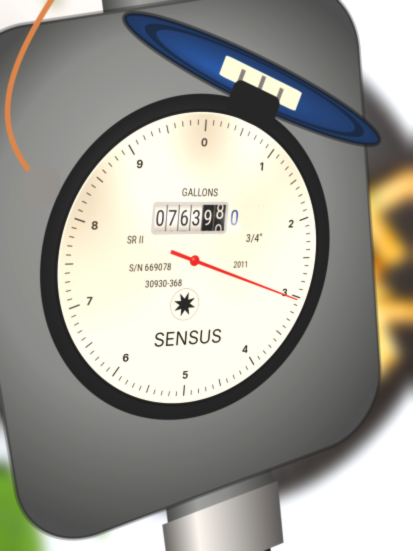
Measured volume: 763983.0 gal
